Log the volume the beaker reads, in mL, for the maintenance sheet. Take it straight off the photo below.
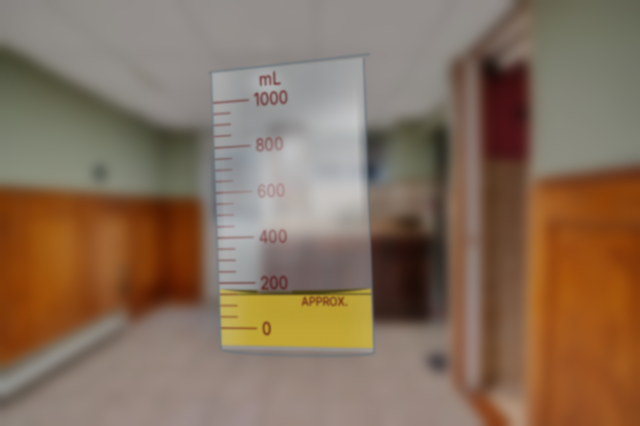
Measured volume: 150 mL
